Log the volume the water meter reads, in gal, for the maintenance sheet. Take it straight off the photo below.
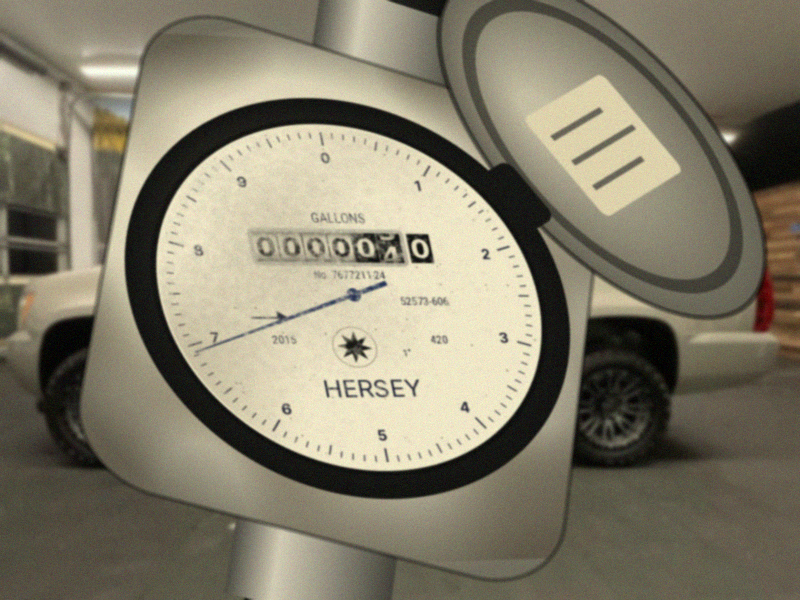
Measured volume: 36.9 gal
